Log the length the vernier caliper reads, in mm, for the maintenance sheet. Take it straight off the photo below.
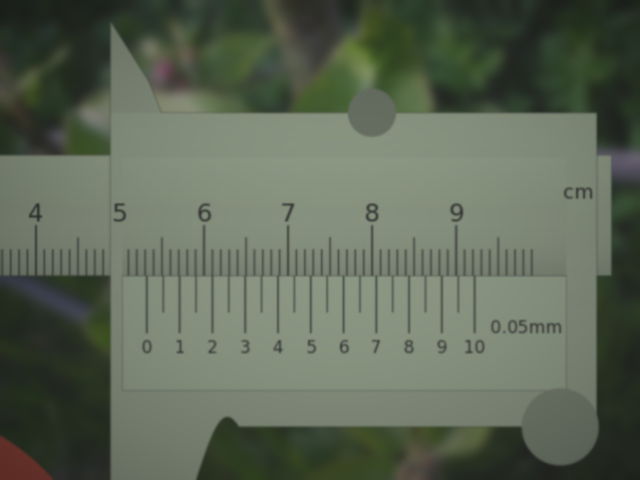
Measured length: 53.2 mm
